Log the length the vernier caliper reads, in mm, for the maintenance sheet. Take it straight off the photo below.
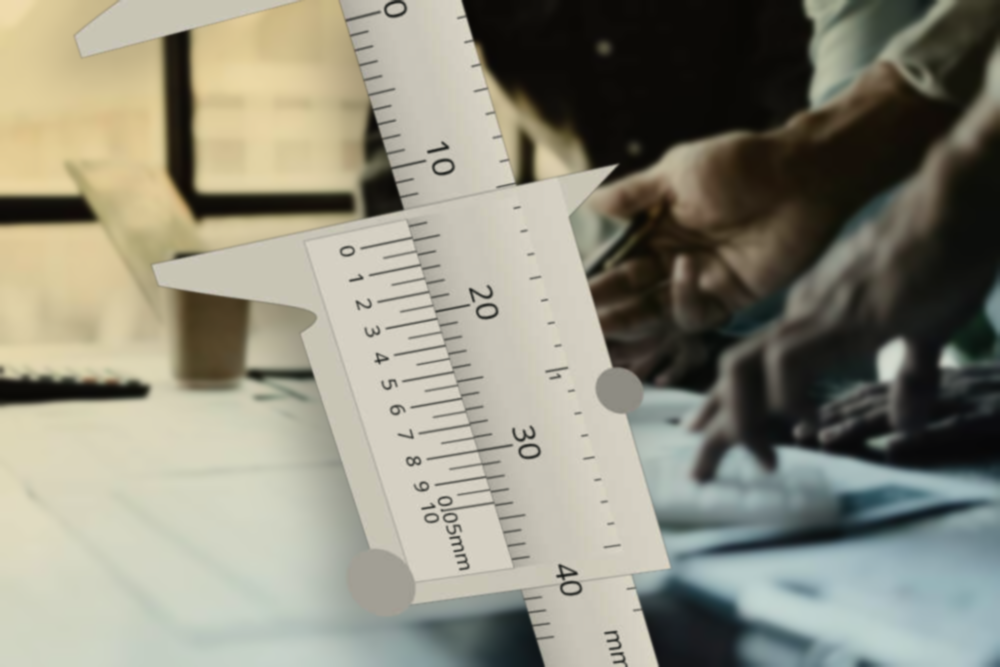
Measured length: 14.8 mm
